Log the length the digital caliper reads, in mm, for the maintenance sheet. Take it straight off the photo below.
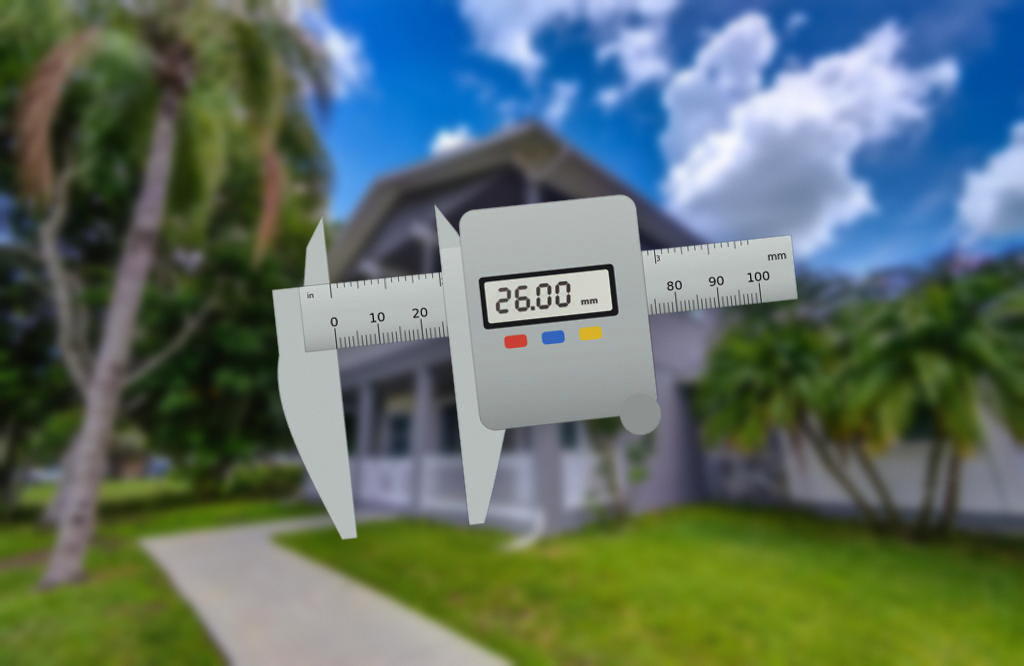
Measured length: 26.00 mm
